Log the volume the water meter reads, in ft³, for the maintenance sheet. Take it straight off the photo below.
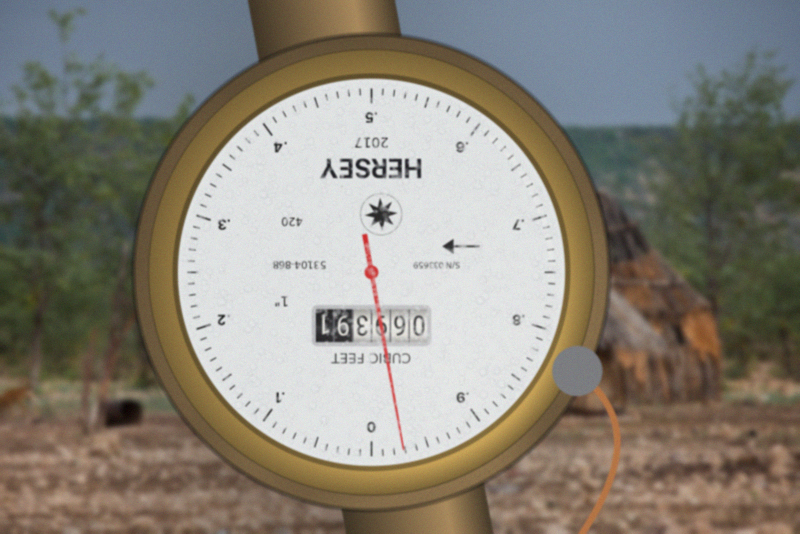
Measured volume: 69390.97 ft³
